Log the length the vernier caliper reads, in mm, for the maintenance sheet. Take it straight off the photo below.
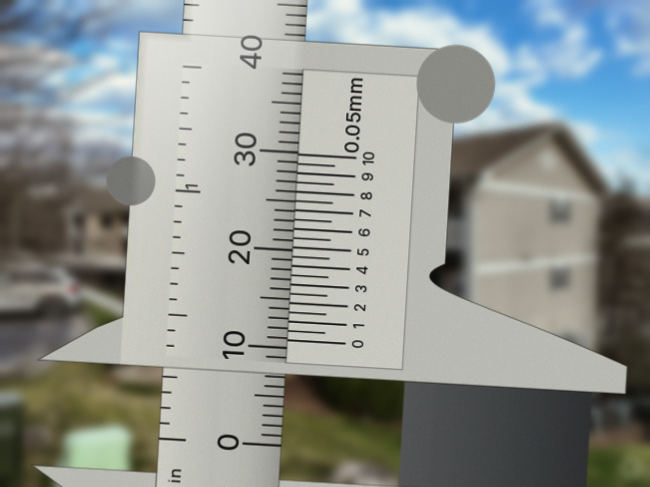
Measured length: 10.8 mm
